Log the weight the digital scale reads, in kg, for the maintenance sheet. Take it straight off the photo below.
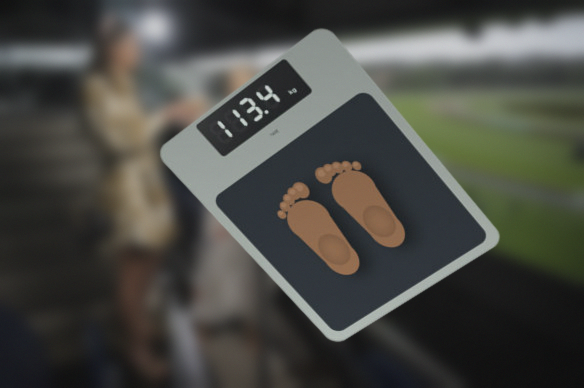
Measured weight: 113.4 kg
